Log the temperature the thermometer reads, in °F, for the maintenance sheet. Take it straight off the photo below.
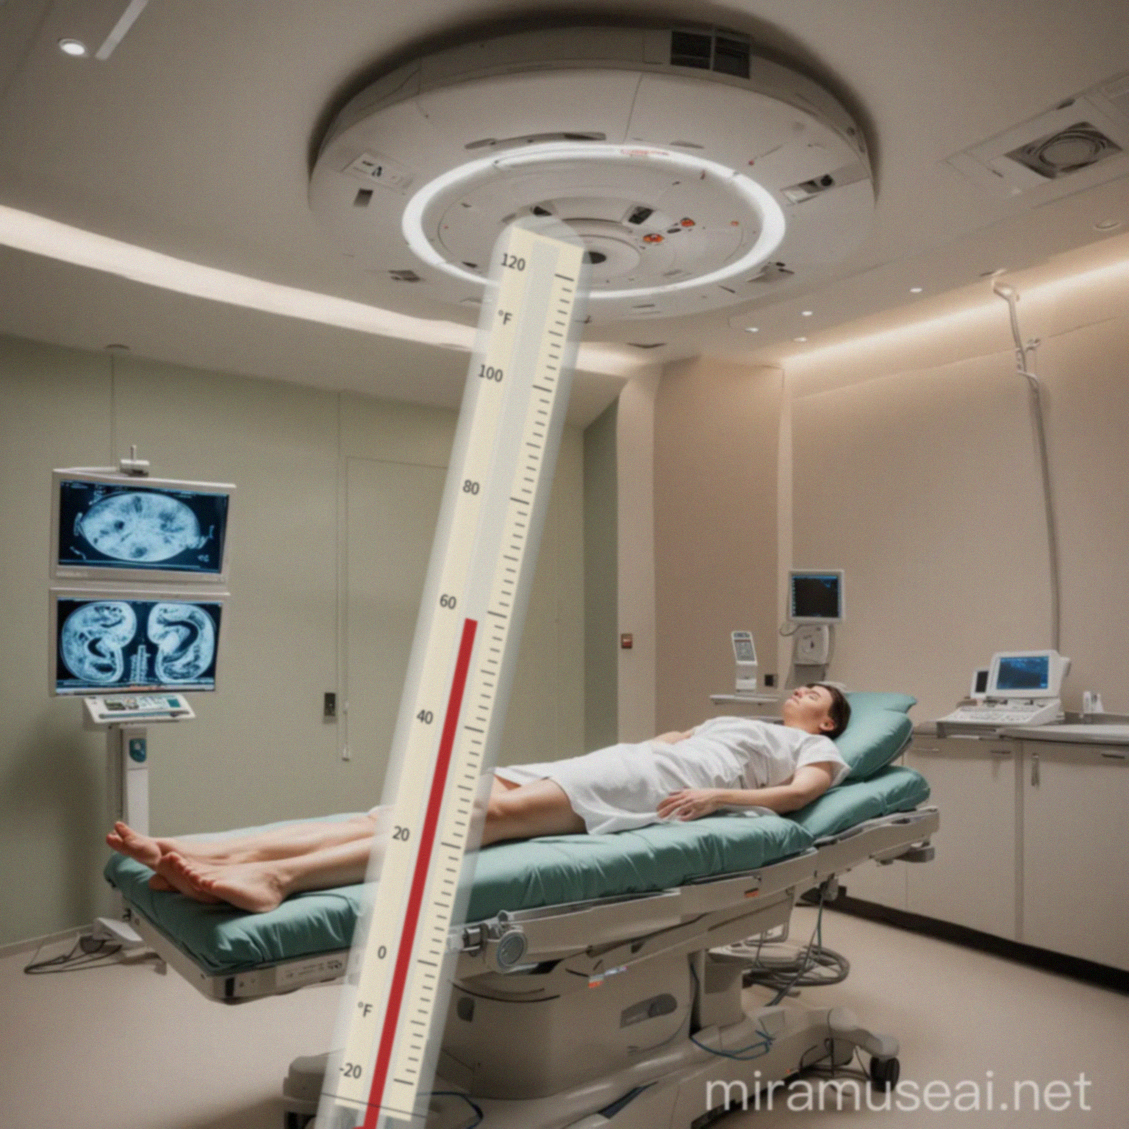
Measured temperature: 58 °F
